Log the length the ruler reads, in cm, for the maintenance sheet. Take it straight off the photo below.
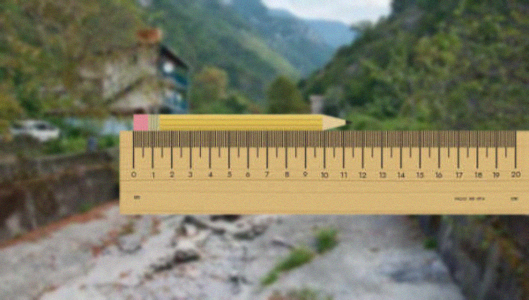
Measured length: 11.5 cm
